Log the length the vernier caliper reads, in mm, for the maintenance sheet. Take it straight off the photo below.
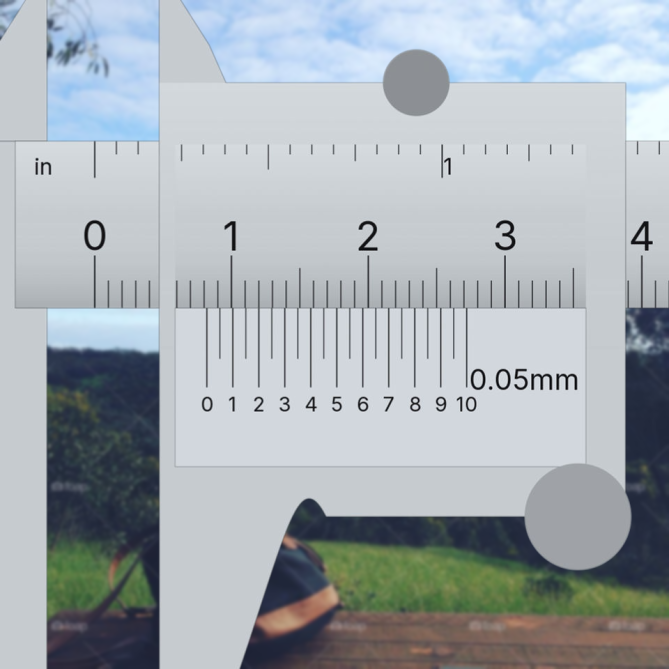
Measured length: 8.2 mm
